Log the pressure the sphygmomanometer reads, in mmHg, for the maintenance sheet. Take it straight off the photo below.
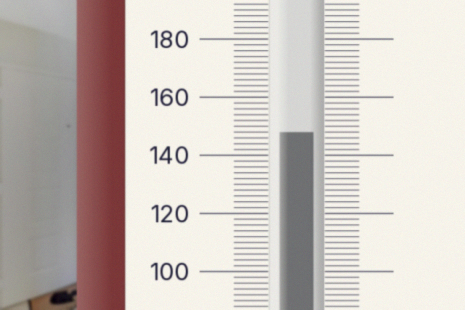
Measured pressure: 148 mmHg
